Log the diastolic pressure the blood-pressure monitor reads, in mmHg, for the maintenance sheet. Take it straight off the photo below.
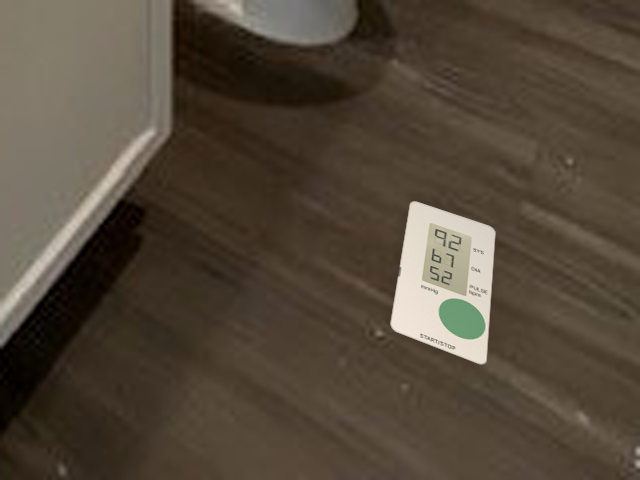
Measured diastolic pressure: 67 mmHg
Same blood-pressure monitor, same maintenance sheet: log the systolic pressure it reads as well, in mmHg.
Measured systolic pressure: 92 mmHg
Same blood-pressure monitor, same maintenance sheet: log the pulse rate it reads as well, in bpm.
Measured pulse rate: 52 bpm
